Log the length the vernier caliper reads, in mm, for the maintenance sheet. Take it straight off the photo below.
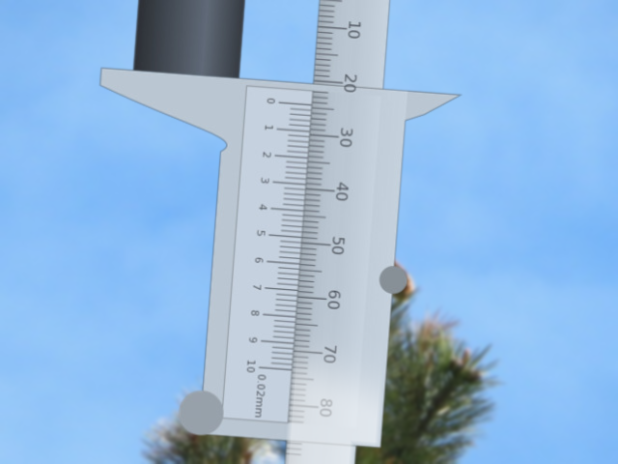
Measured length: 24.5 mm
